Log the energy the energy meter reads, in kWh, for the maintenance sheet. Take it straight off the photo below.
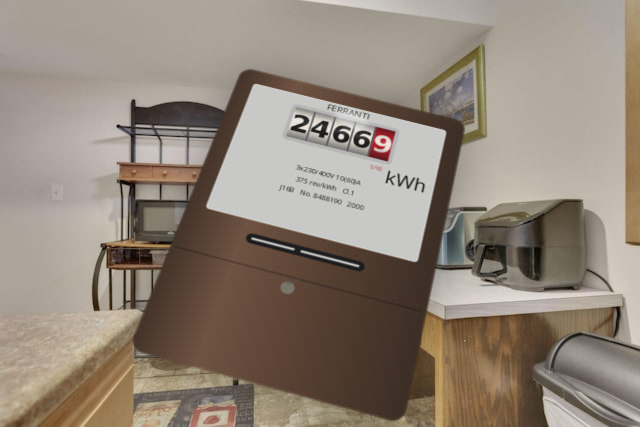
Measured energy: 2466.9 kWh
